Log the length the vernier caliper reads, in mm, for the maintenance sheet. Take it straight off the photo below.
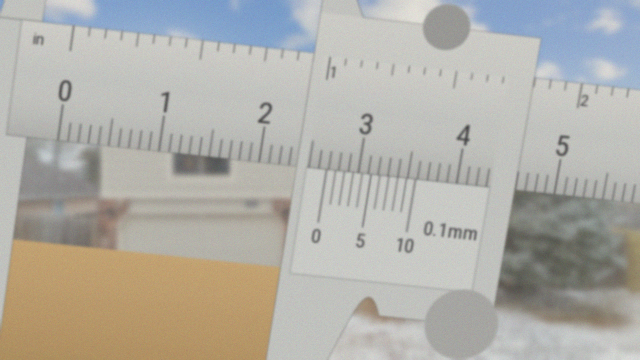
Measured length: 26.8 mm
